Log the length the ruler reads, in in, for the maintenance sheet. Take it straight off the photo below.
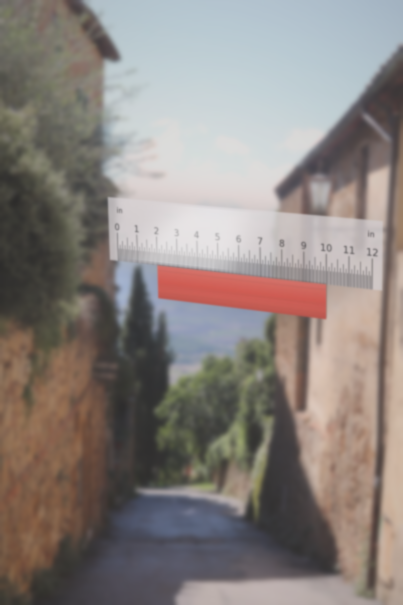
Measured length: 8 in
